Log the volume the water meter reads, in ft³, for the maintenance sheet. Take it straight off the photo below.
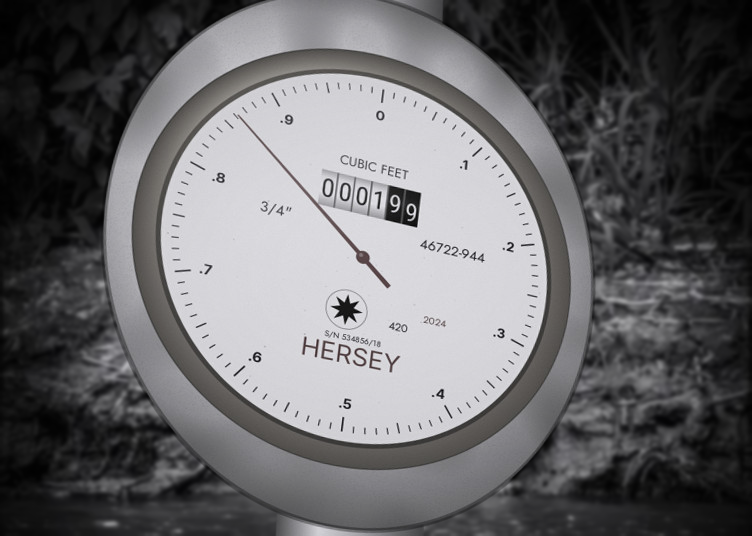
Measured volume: 198.86 ft³
